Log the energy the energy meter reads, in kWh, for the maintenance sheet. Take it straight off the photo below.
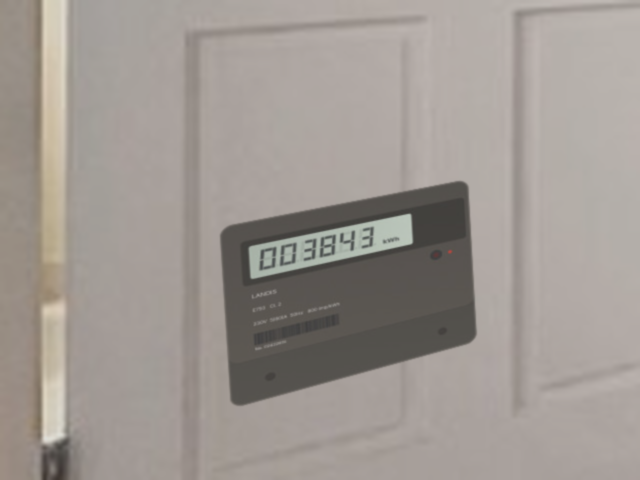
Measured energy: 3843 kWh
